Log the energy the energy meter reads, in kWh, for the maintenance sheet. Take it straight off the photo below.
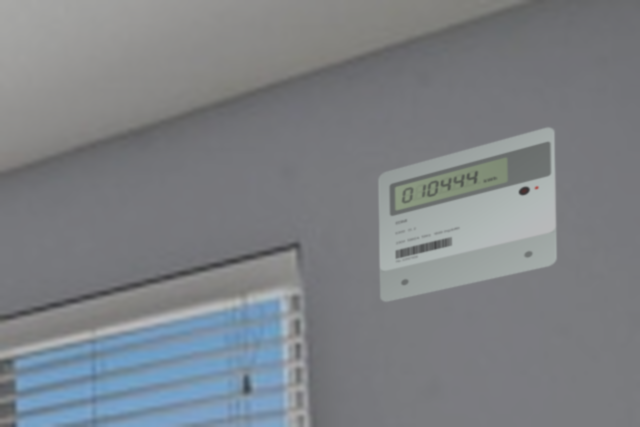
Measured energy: 10444 kWh
